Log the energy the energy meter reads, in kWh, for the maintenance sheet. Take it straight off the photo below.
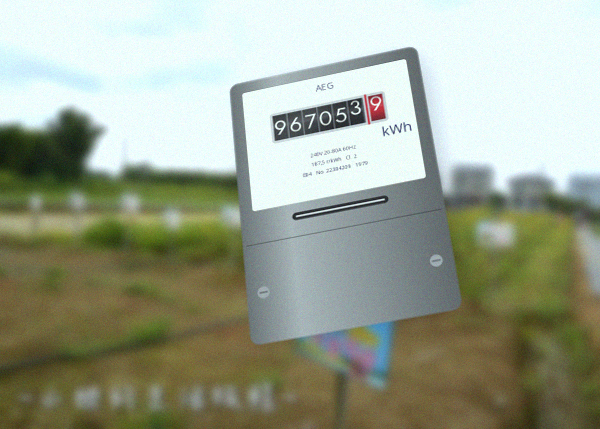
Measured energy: 967053.9 kWh
